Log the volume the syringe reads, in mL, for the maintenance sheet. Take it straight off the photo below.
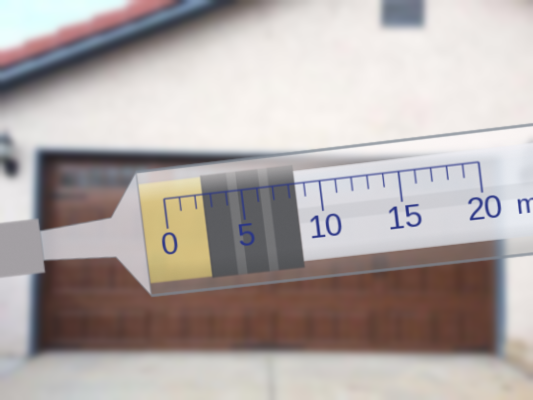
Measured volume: 2.5 mL
